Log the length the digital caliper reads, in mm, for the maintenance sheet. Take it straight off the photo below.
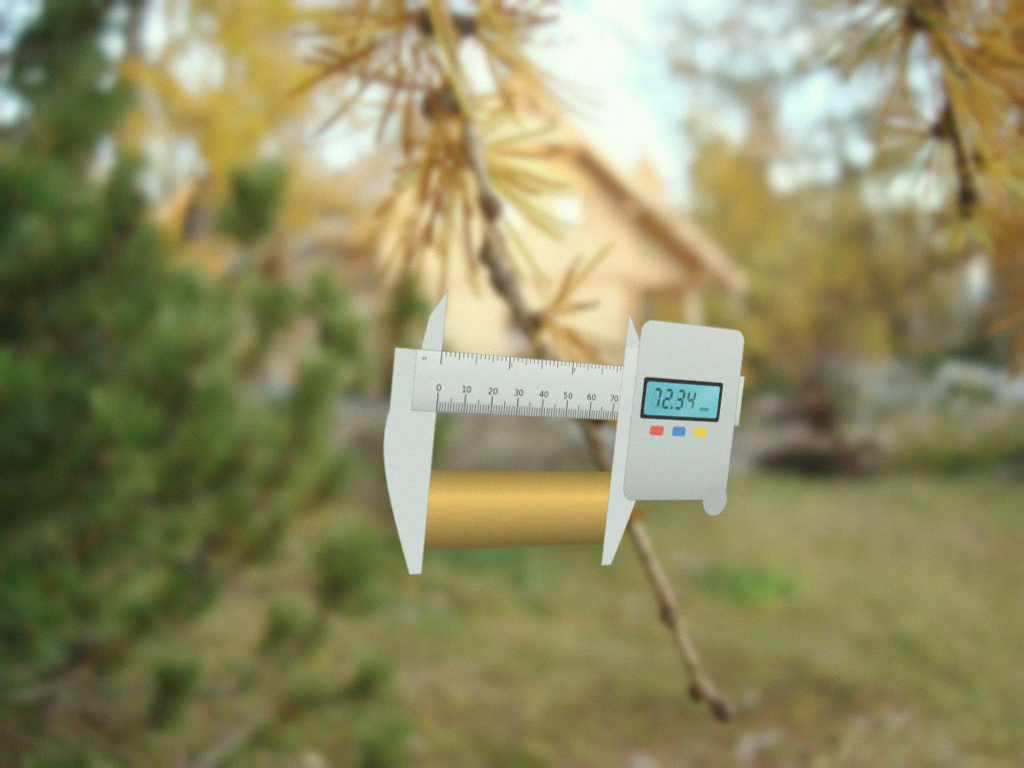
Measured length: 72.34 mm
